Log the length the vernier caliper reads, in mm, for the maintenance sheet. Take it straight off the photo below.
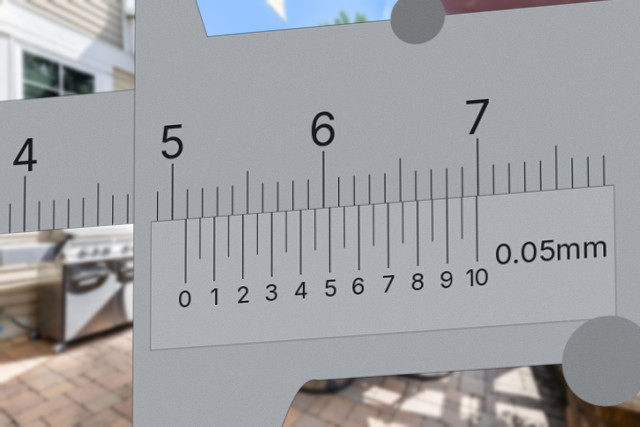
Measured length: 50.9 mm
